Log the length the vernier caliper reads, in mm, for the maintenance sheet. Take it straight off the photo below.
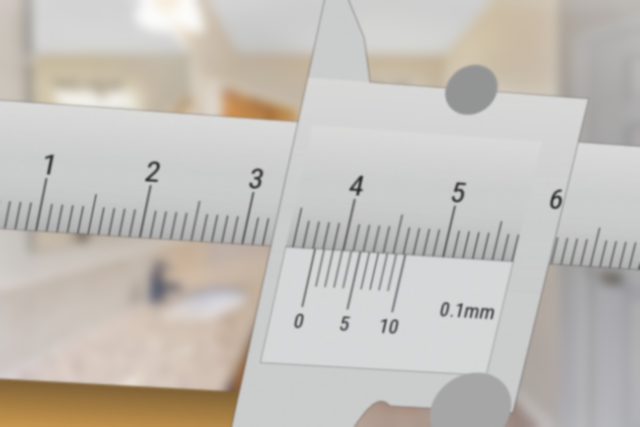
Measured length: 37.2 mm
